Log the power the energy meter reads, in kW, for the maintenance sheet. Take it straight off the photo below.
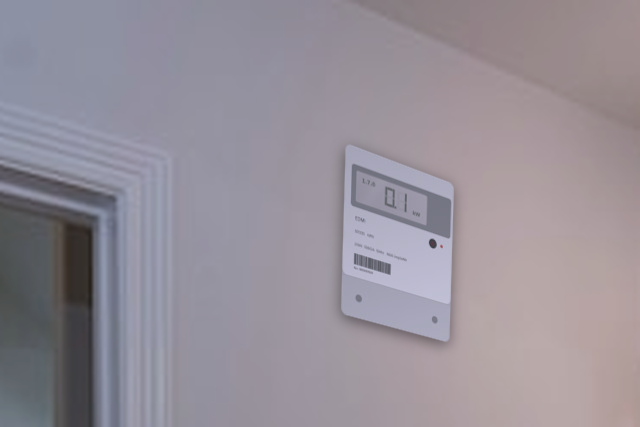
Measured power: 0.1 kW
